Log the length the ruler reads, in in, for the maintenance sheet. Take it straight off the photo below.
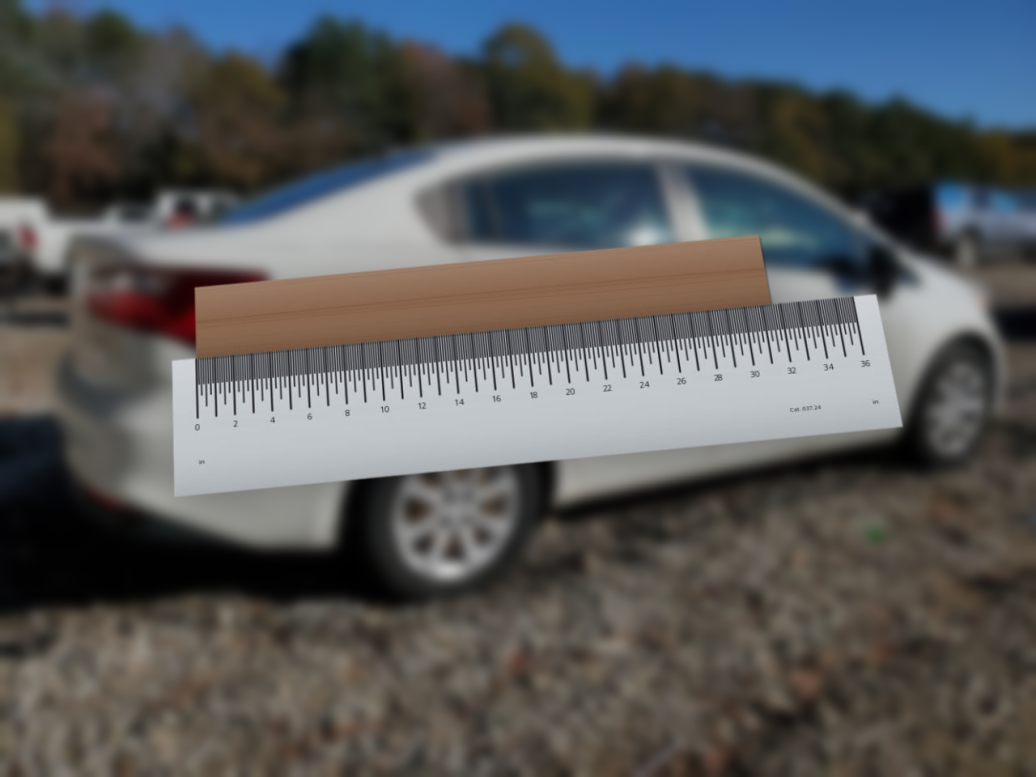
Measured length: 31.5 in
